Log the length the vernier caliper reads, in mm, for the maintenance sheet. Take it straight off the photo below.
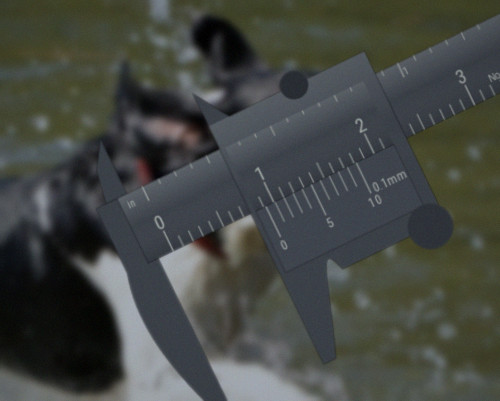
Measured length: 9.2 mm
